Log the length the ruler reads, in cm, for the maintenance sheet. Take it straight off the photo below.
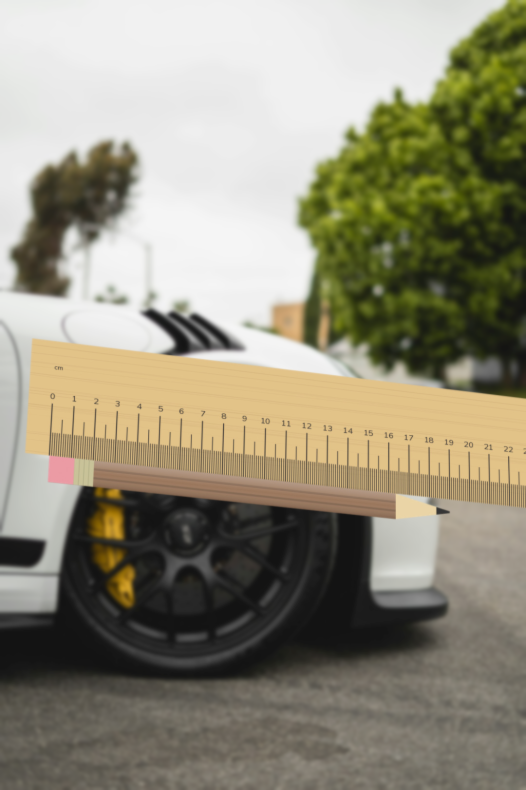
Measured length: 19 cm
